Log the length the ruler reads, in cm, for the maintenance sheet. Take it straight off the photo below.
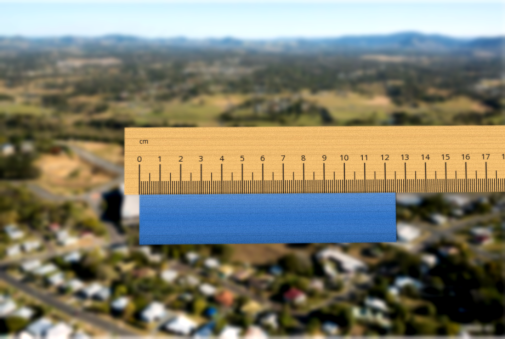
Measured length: 12.5 cm
